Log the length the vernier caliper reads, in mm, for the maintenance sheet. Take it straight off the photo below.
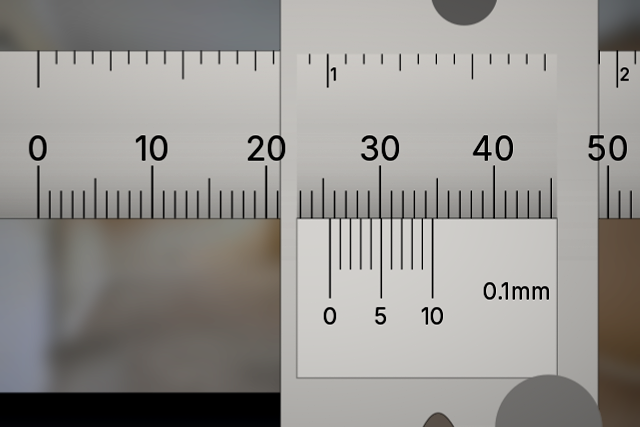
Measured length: 25.6 mm
